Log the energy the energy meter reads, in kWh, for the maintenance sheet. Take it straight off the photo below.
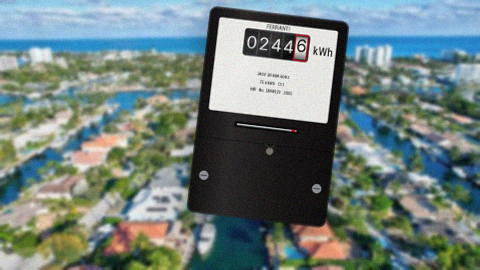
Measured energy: 244.6 kWh
